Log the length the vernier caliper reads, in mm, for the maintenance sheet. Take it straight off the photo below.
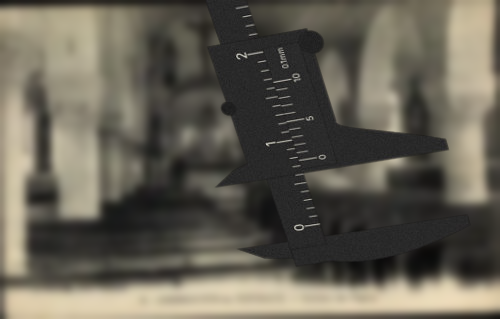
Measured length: 7.6 mm
